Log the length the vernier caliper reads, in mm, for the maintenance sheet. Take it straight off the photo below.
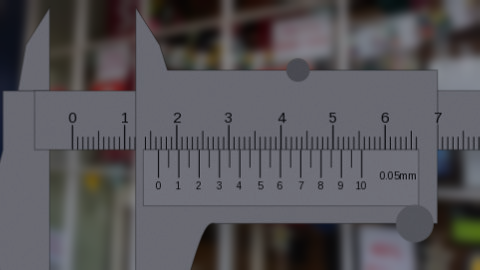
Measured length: 16.5 mm
